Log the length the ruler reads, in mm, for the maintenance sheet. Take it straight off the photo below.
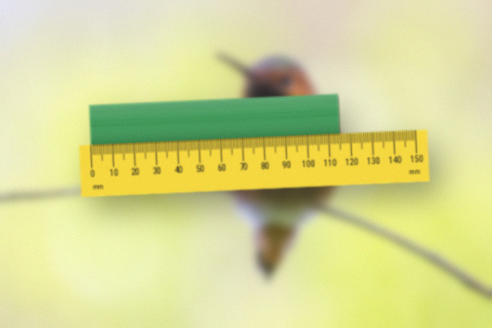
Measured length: 115 mm
